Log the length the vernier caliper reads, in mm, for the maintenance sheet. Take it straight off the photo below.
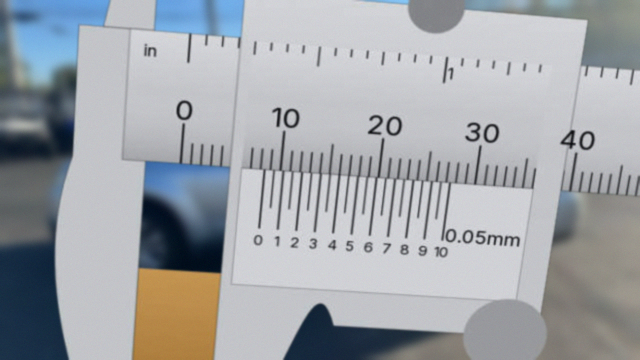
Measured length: 8.4 mm
